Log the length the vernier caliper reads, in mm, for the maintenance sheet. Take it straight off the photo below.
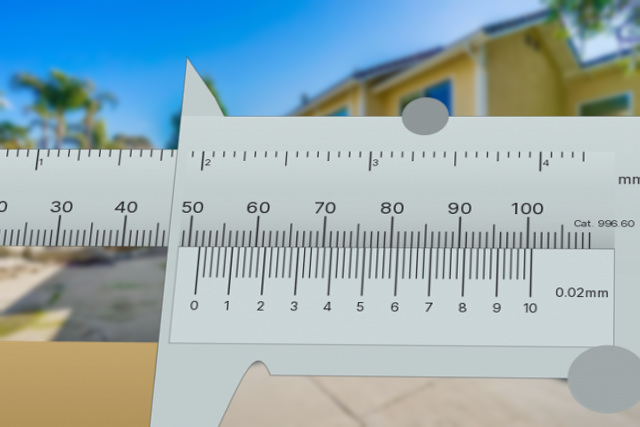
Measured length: 51.6 mm
